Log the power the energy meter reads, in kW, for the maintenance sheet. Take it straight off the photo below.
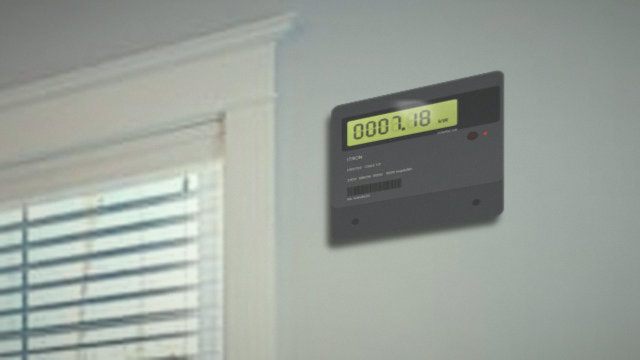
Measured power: 7.18 kW
